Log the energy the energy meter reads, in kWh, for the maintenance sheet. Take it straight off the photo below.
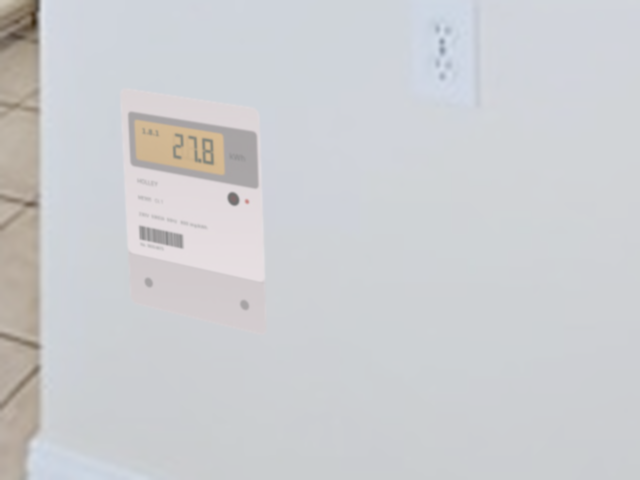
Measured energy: 27.8 kWh
